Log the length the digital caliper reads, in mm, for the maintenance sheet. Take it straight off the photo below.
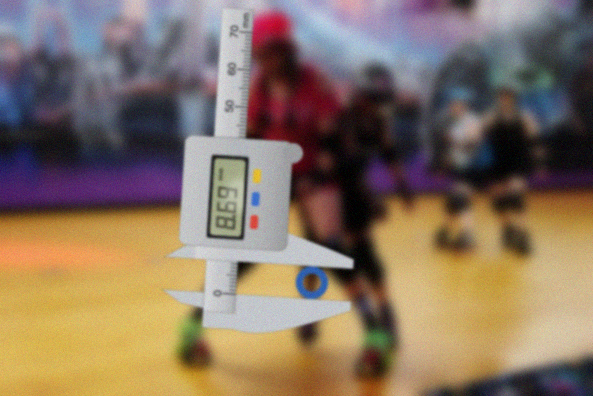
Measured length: 8.69 mm
